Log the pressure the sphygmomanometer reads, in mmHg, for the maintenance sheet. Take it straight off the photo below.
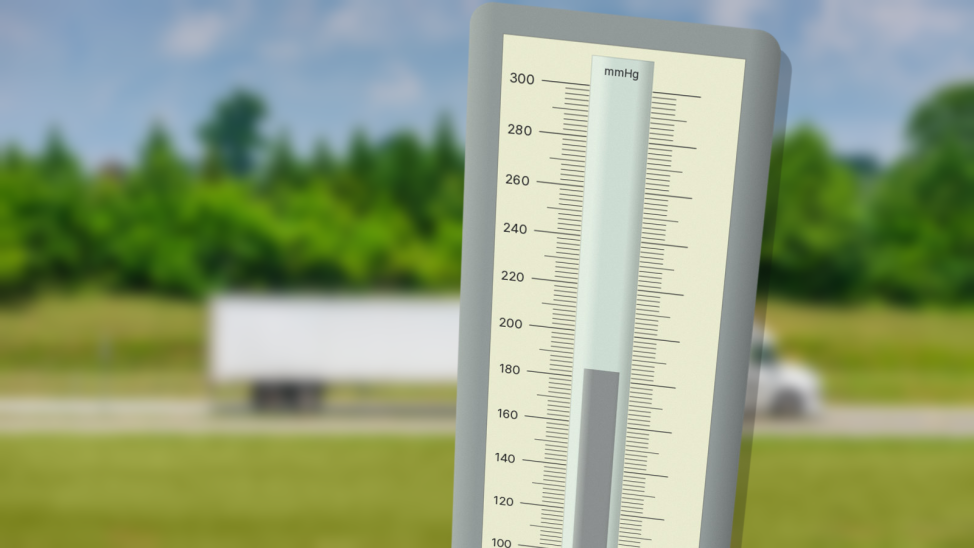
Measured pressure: 184 mmHg
